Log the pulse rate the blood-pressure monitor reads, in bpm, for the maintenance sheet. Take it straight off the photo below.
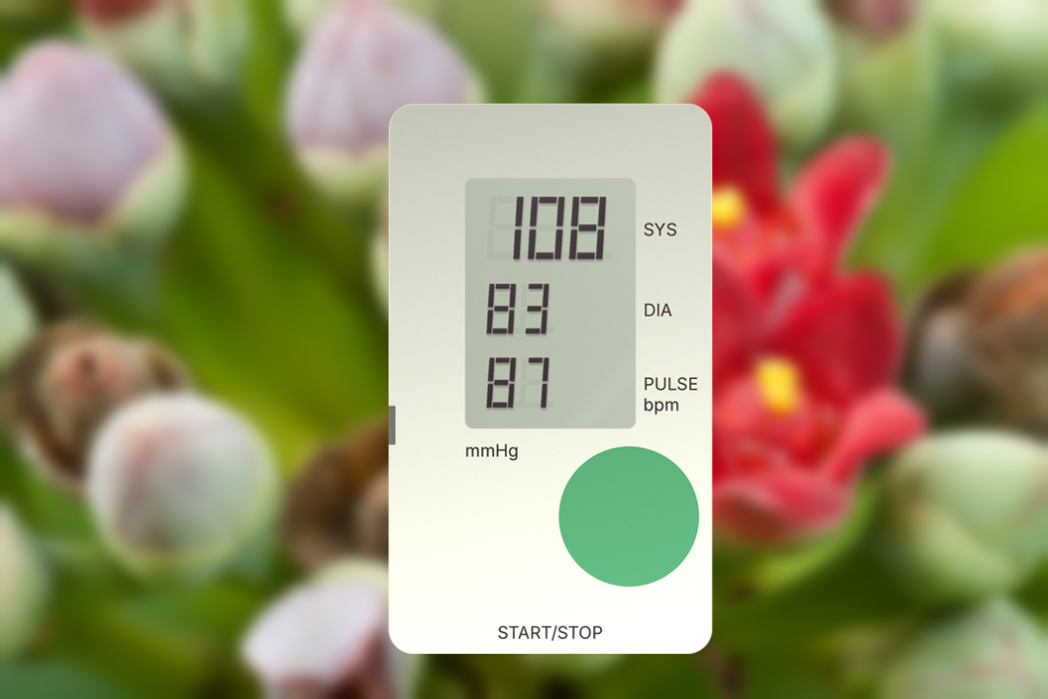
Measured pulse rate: 87 bpm
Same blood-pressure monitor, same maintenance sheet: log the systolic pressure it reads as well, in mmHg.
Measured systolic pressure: 108 mmHg
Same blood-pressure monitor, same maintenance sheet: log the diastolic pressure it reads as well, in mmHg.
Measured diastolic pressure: 83 mmHg
